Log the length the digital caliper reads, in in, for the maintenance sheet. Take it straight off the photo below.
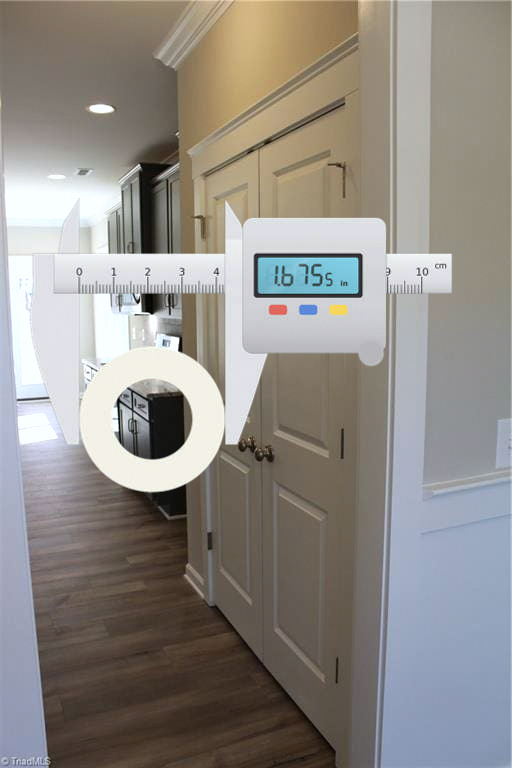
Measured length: 1.6755 in
